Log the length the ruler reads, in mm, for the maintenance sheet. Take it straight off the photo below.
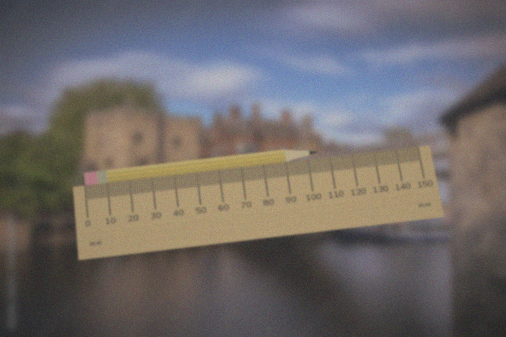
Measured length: 105 mm
